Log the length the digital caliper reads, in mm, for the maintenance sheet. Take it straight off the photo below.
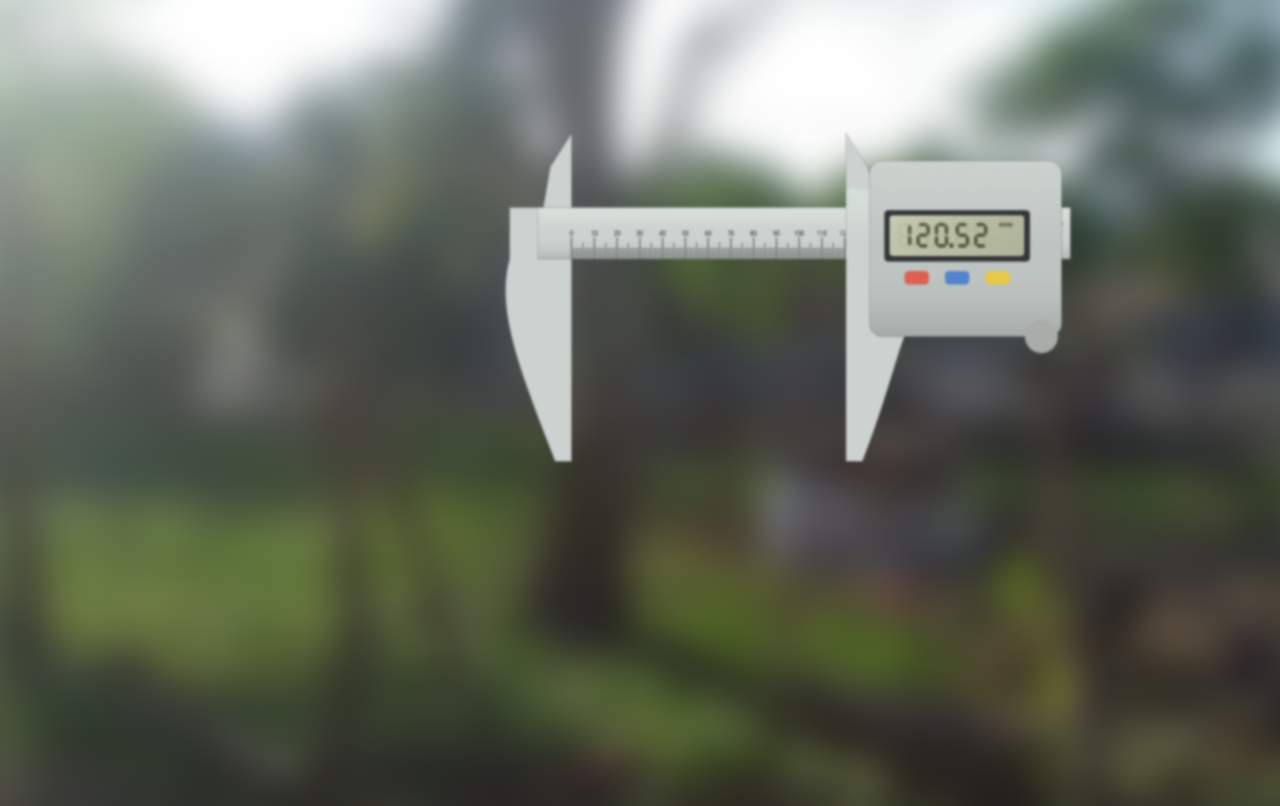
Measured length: 120.52 mm
